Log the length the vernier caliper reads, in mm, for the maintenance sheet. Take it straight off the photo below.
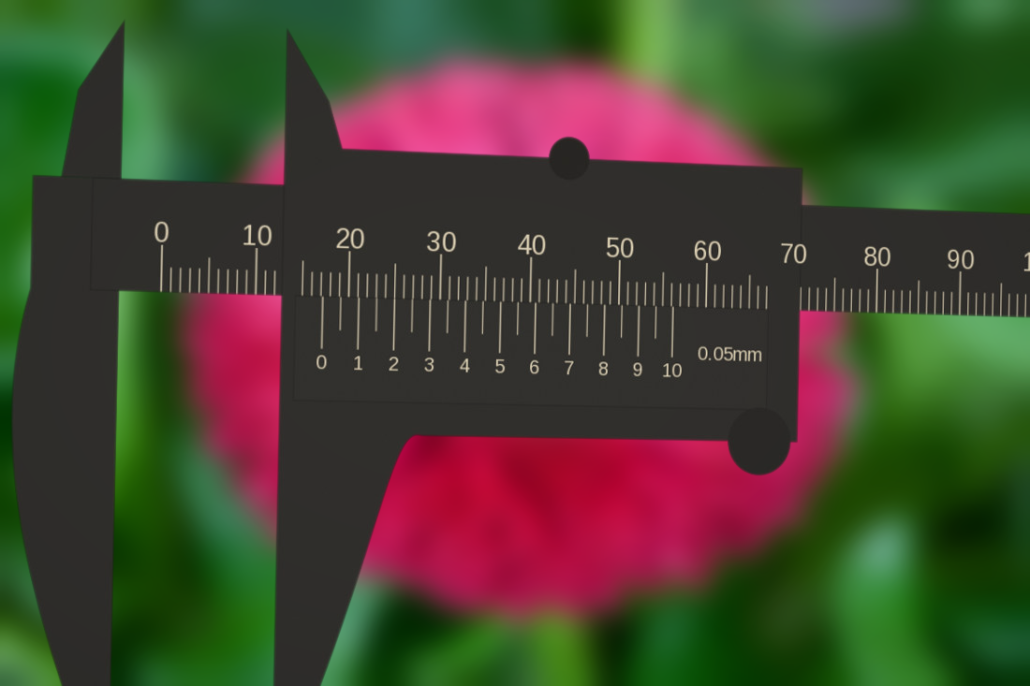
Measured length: 17.2 mm
